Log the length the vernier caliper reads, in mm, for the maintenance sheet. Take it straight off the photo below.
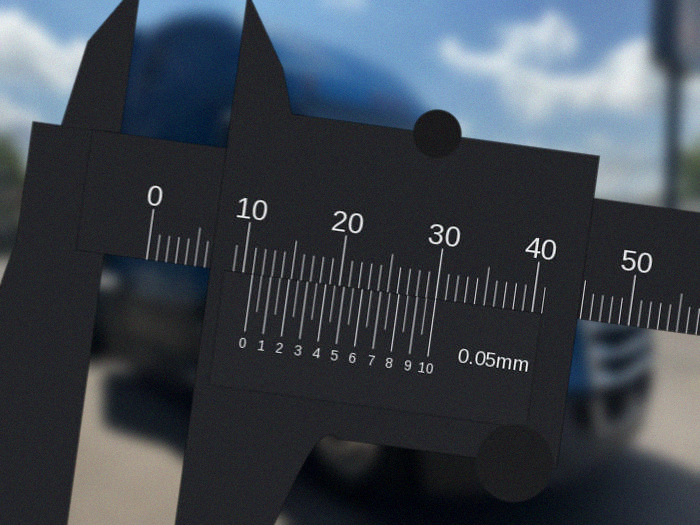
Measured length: 11.0 mm
